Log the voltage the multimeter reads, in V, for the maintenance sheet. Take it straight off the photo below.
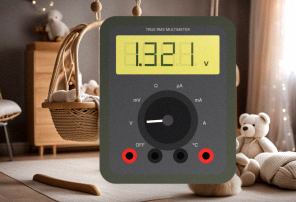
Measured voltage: 1.321 V
